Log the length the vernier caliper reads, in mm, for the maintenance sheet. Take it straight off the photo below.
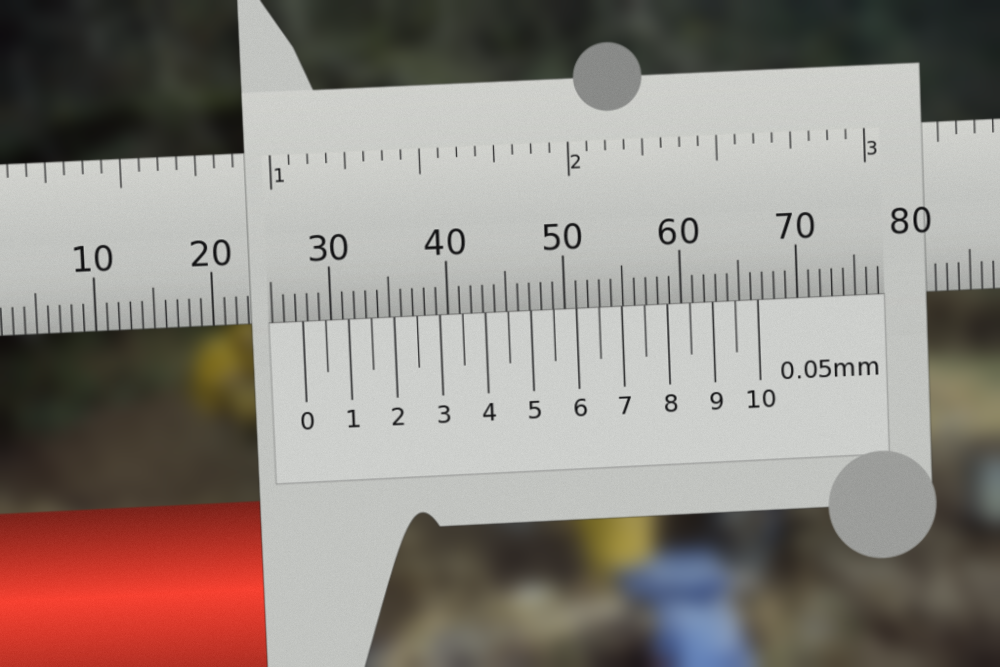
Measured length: 27.6 mm
